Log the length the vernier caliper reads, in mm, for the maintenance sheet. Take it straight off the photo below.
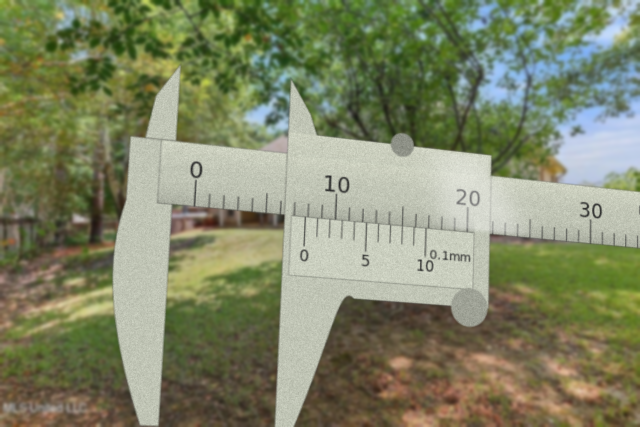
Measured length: 7.8 mm
